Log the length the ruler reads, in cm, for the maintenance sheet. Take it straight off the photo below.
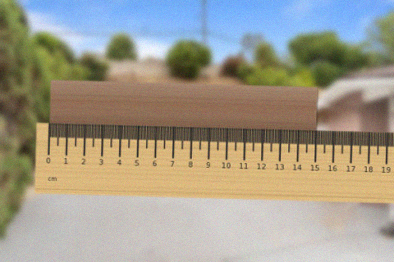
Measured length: 15 cm
